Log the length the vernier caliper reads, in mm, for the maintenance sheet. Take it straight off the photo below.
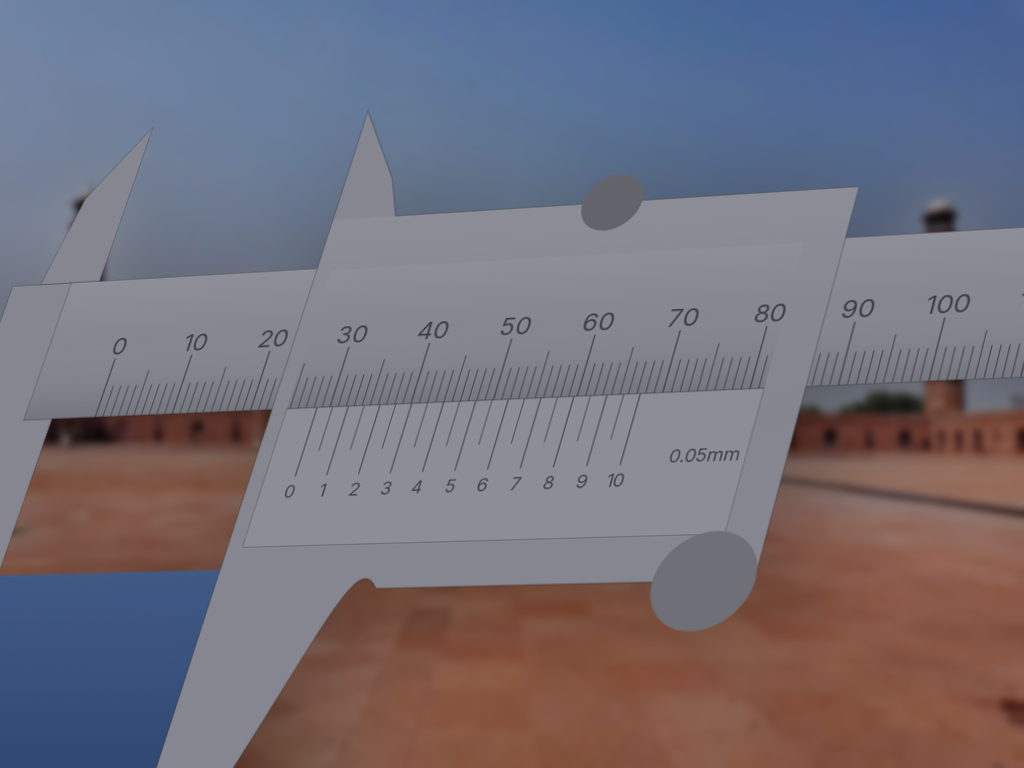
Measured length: 28.4 mm
